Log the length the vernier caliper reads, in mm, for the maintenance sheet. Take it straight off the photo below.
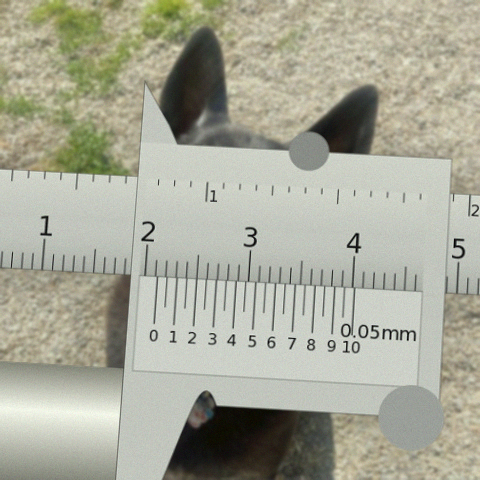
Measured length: 21.2 mm
